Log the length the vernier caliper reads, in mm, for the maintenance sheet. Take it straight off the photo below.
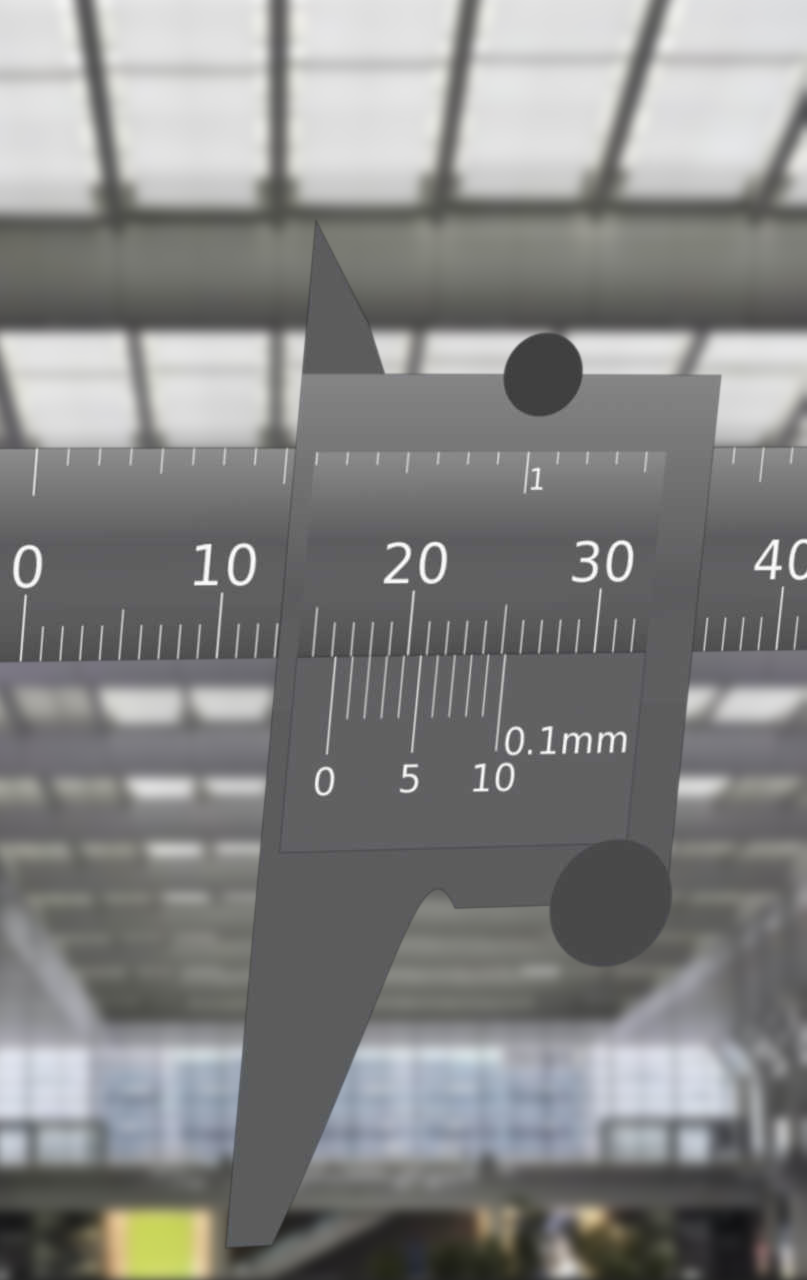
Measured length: 16.2 mm
